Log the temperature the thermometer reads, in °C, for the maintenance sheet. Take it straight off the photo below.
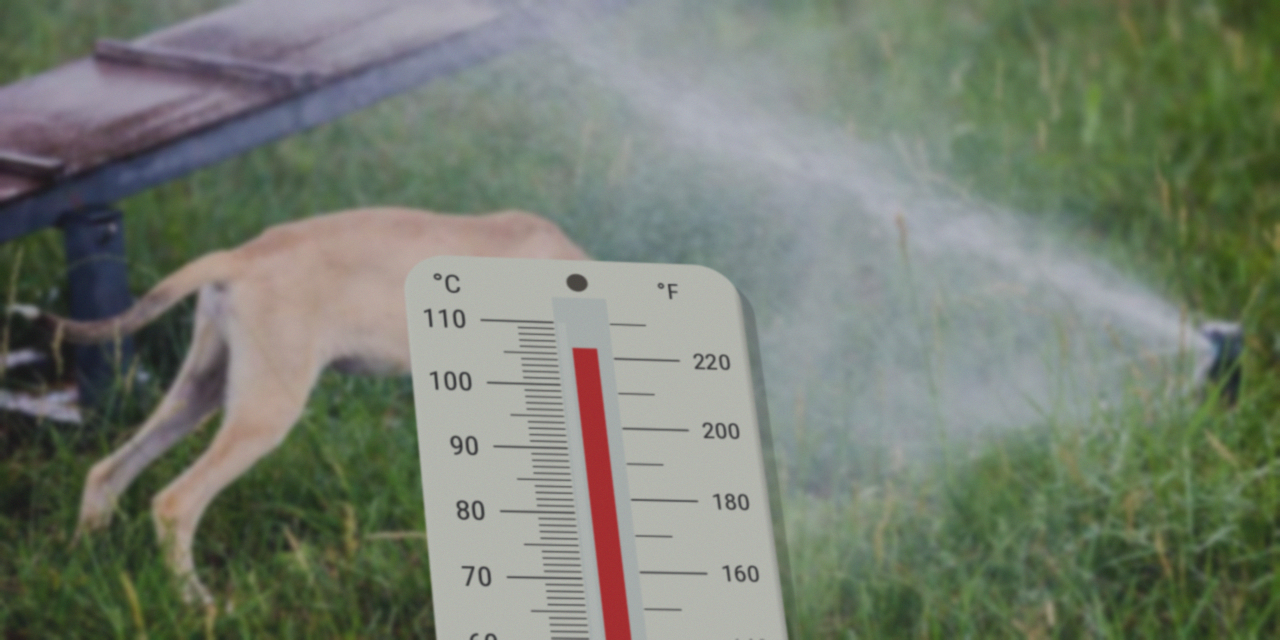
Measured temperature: 106 °C
